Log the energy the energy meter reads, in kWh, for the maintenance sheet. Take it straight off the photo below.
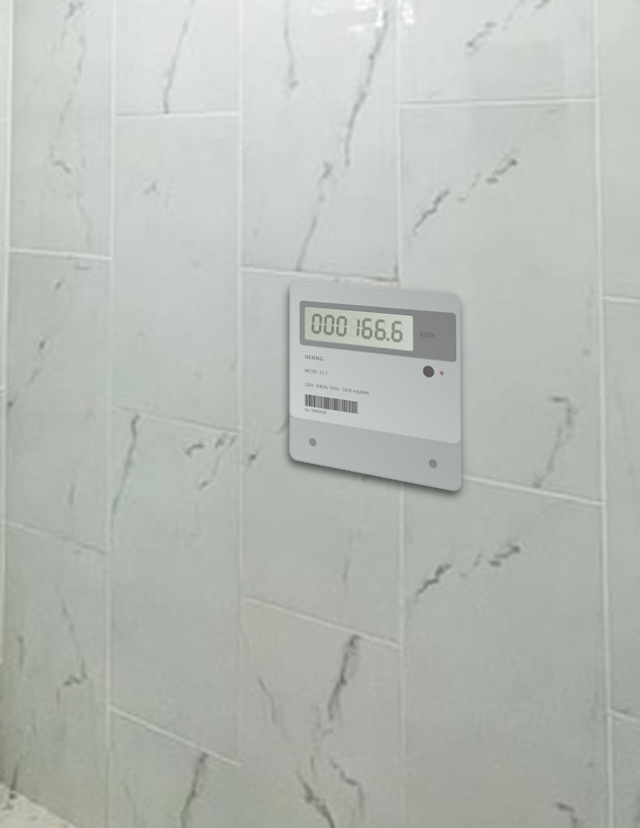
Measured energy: 166.6 kWh
